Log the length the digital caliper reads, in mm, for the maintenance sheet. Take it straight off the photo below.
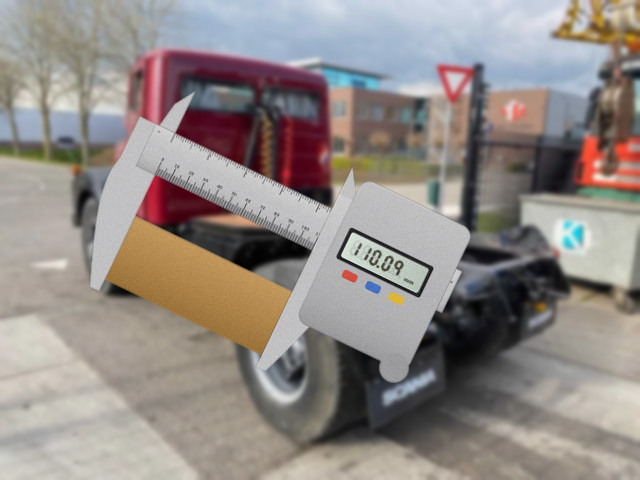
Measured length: 110.09 mm
